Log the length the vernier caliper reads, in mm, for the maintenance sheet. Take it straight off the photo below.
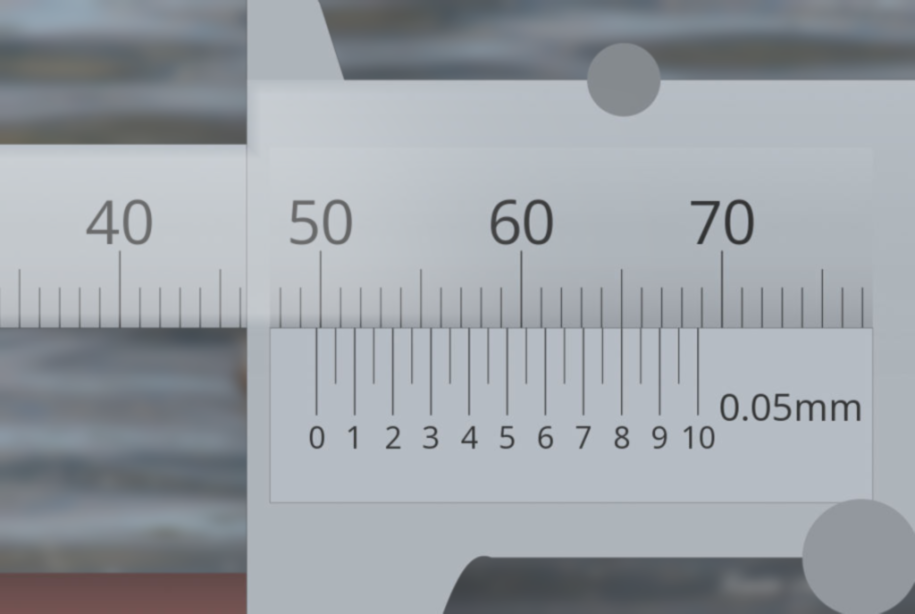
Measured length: 49.8 mm
